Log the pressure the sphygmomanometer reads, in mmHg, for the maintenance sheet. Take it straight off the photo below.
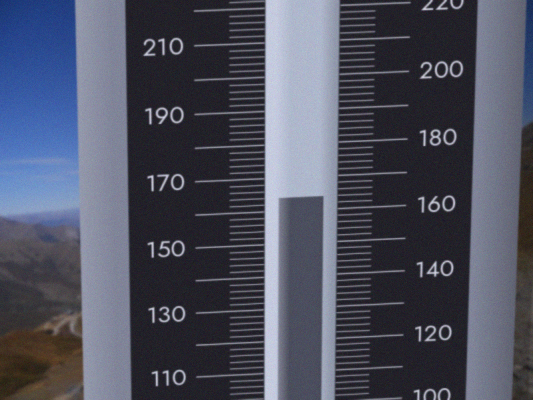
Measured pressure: 164 mmHg
